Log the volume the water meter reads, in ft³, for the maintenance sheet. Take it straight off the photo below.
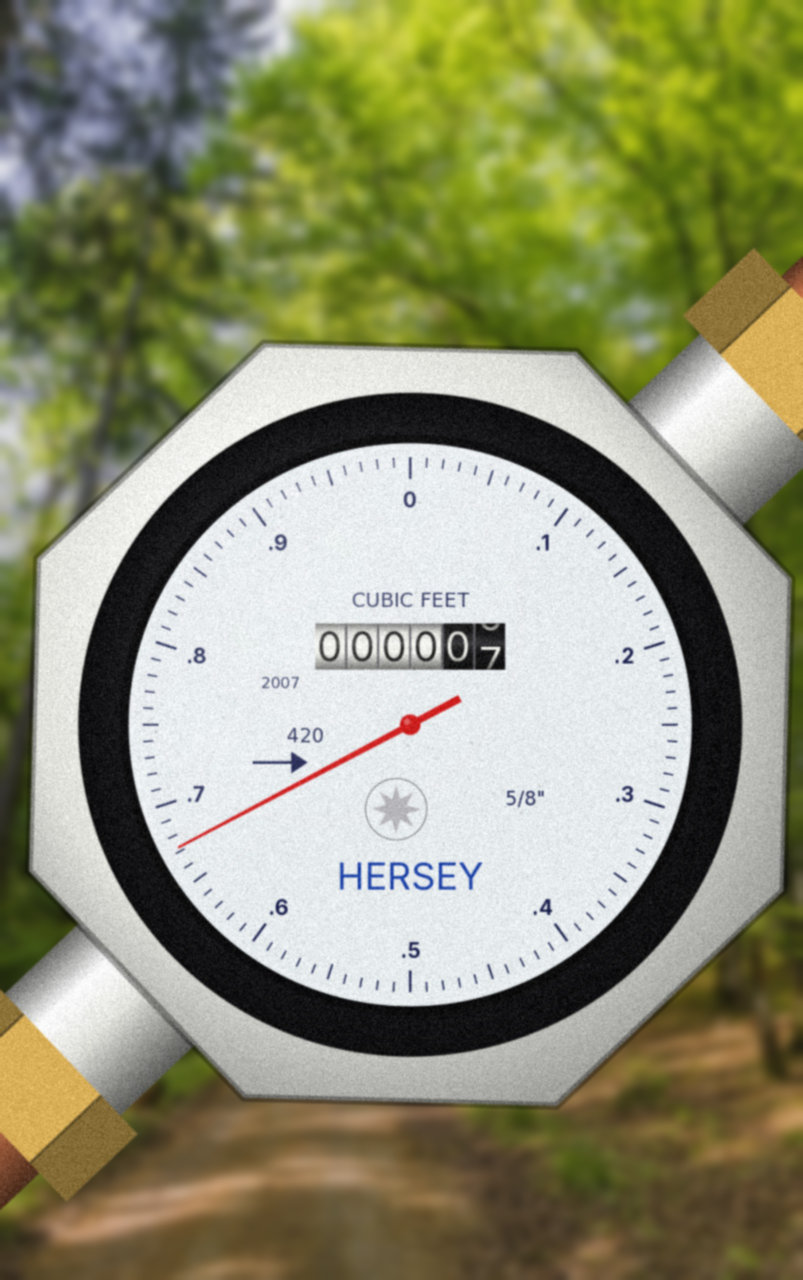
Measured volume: 6.67 ft³
